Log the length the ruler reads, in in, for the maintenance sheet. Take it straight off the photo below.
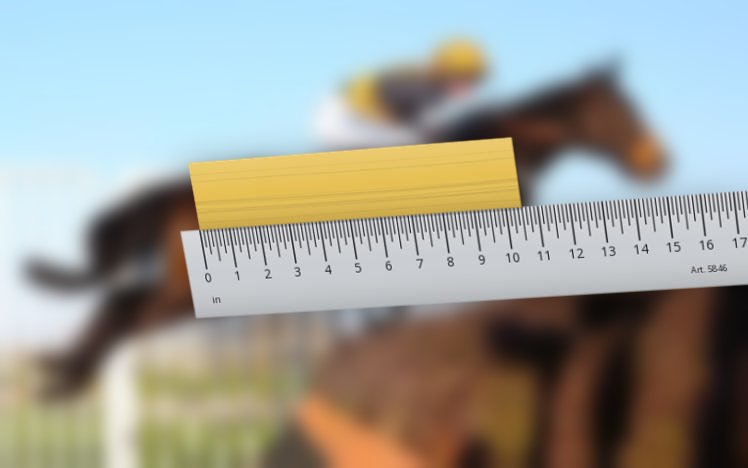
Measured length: 10.5 in
